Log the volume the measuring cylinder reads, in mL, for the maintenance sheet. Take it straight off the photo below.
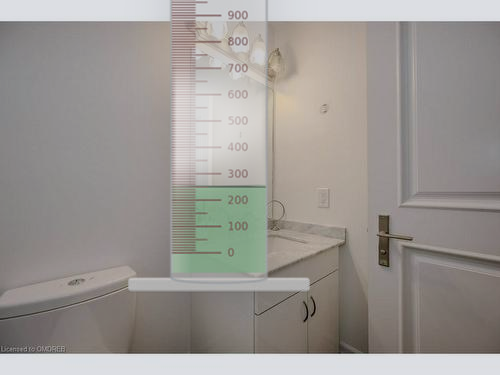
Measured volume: 250 mL
